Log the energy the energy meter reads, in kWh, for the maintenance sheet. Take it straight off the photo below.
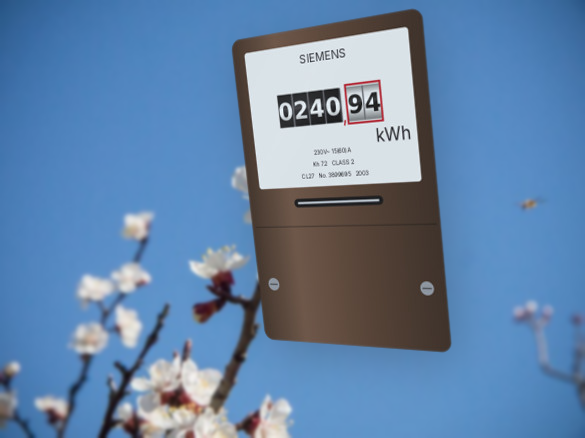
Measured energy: 240.94 kWh
